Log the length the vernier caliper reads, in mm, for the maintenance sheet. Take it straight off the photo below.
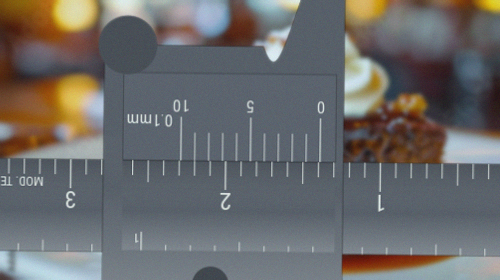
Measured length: 13.9 mm
